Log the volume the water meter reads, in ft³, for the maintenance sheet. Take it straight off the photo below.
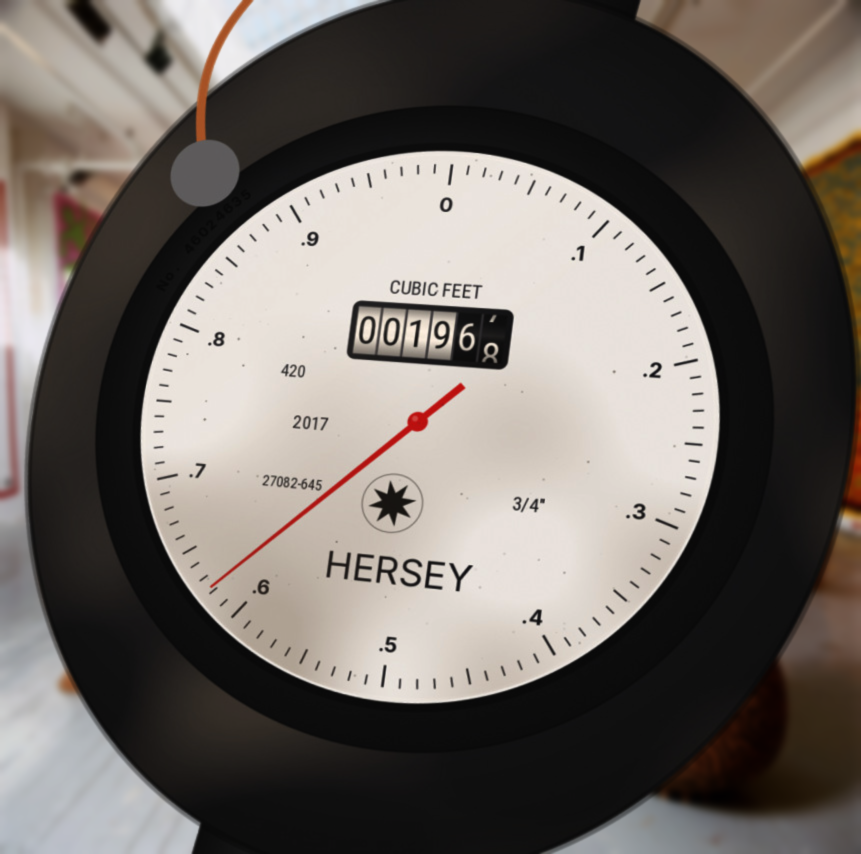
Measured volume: 1967.62 ft³
